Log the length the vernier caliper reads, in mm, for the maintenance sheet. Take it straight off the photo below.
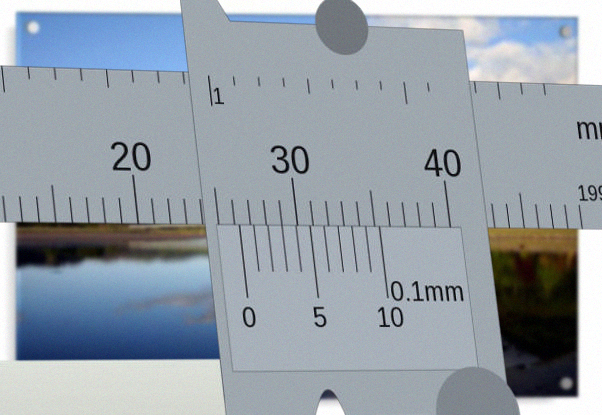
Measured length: 26.3 mm
